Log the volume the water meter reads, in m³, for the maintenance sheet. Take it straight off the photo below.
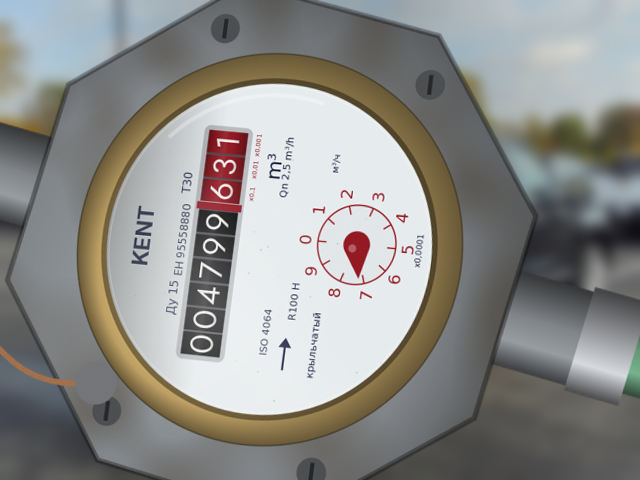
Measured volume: 4799.6317 m³
